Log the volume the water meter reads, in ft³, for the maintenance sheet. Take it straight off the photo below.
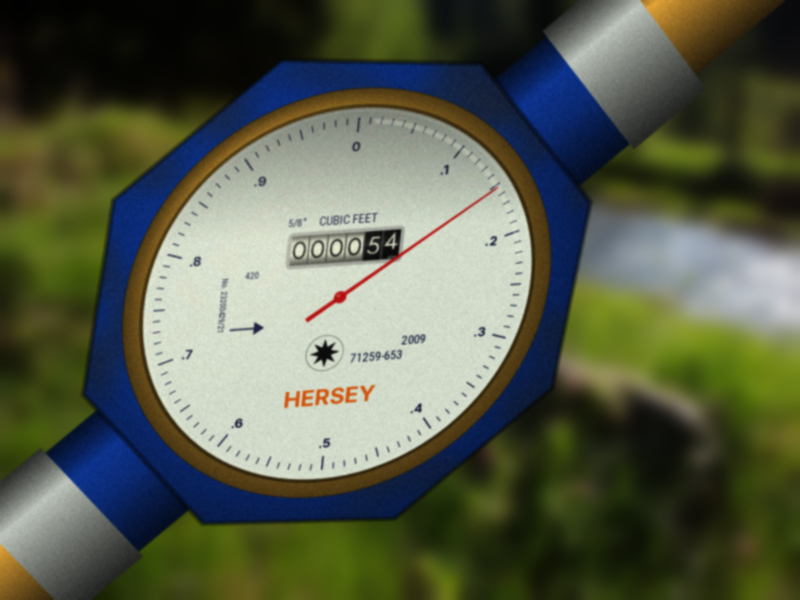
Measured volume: 54.15 ft³
